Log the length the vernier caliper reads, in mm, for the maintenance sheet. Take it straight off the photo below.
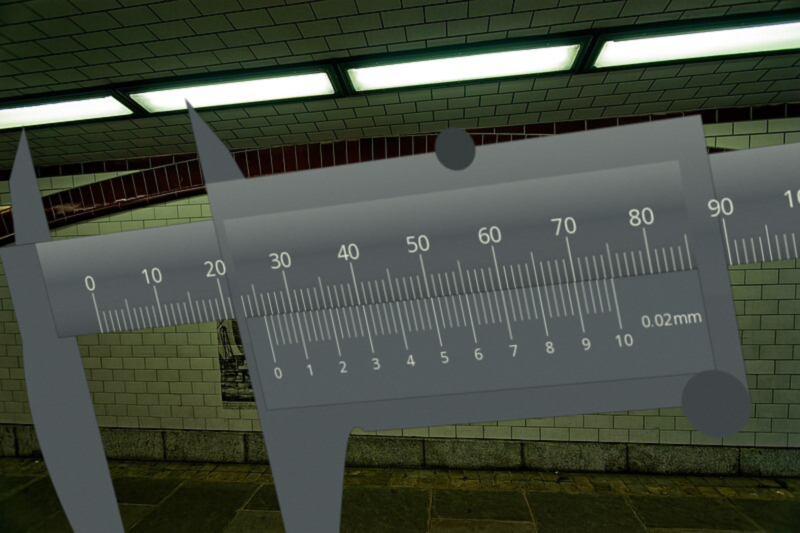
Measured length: 25.8 mm
